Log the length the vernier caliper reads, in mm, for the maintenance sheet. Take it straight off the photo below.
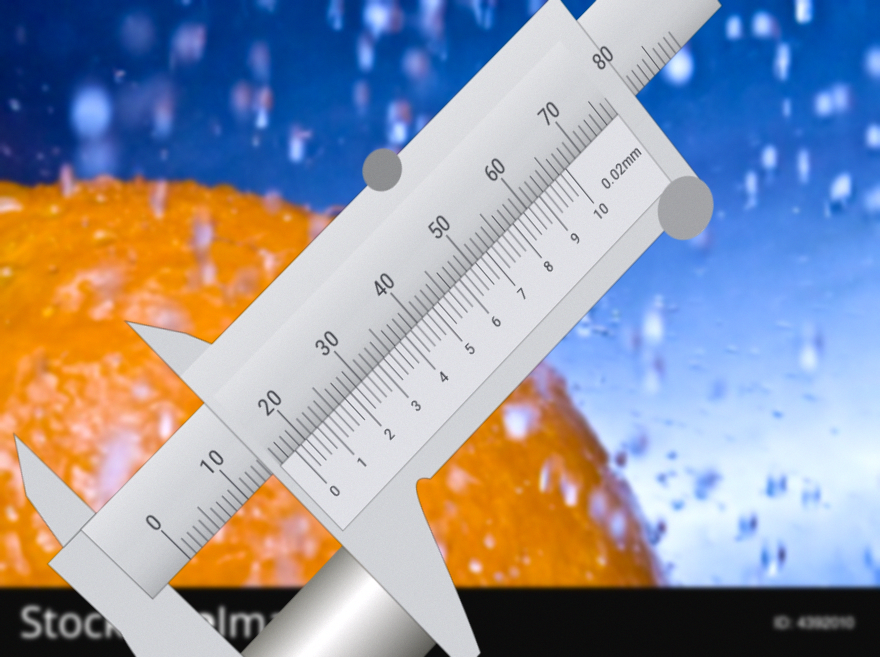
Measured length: 18.2 mm
